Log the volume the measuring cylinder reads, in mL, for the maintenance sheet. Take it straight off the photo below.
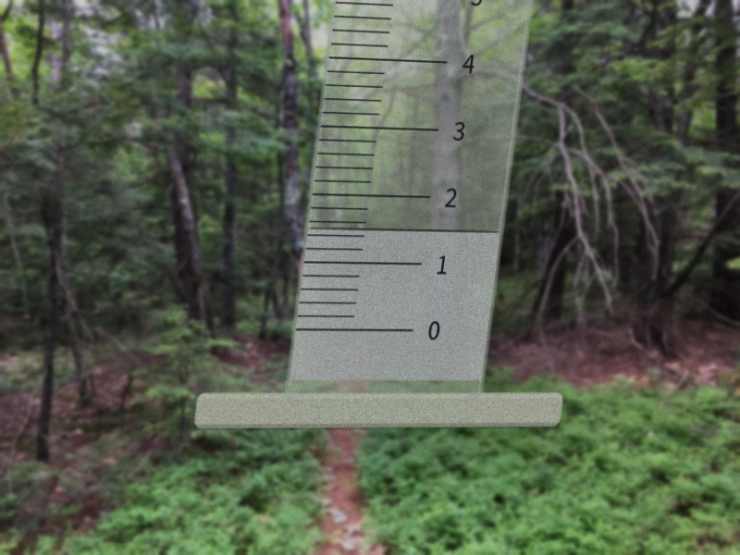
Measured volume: 1.5 mL
